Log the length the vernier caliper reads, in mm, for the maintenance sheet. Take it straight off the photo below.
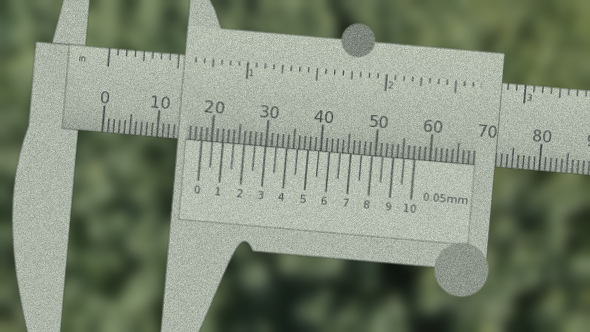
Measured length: 18.2 mm
